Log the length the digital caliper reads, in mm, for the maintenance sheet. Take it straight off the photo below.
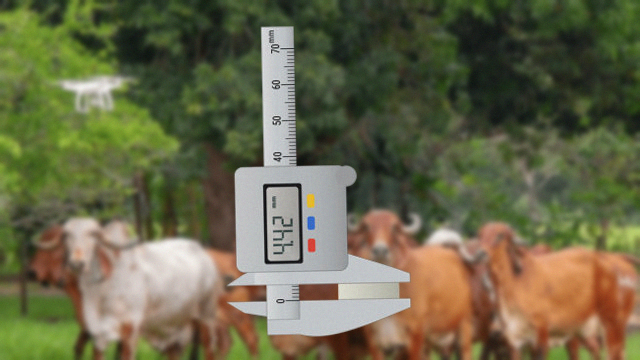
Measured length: 4.42 mm
